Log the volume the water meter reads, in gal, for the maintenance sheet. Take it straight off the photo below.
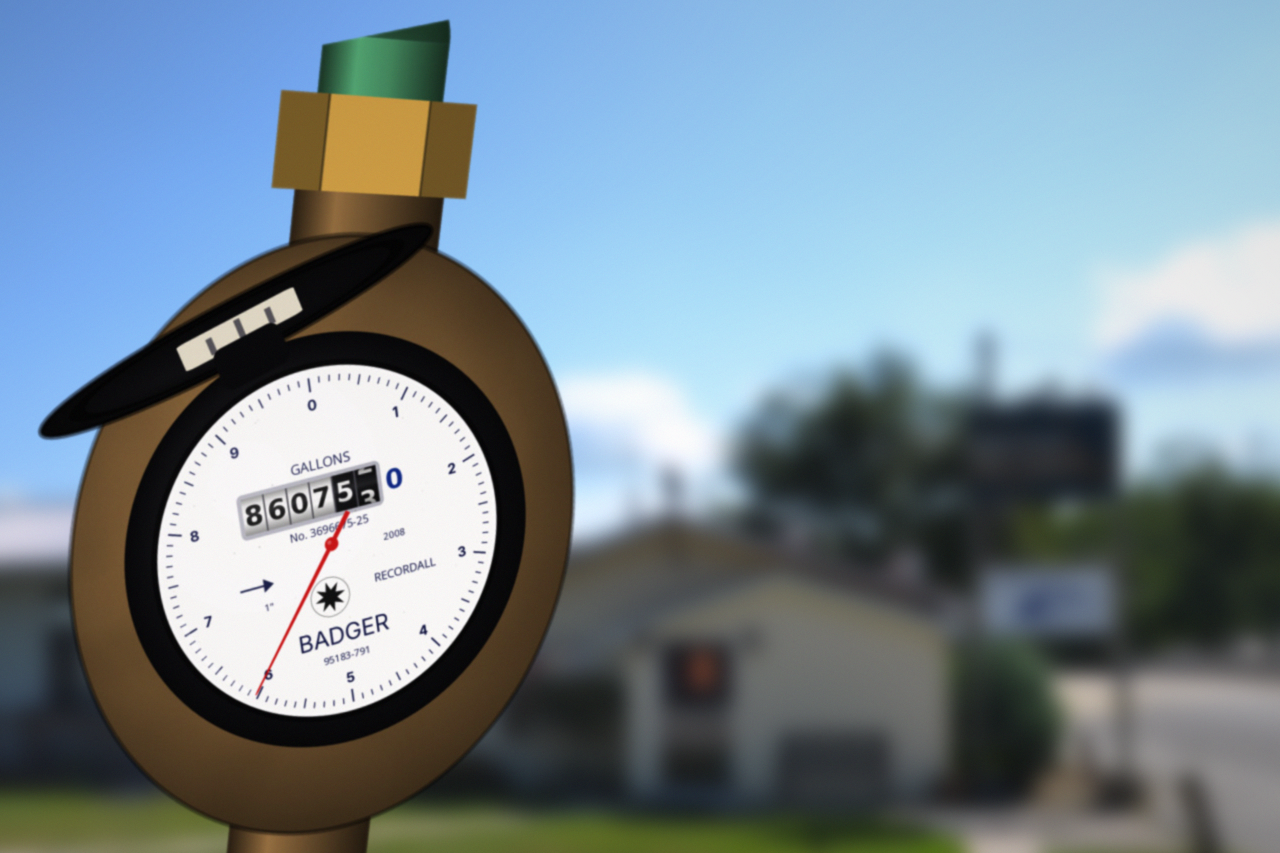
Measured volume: 8607526.0 gal
